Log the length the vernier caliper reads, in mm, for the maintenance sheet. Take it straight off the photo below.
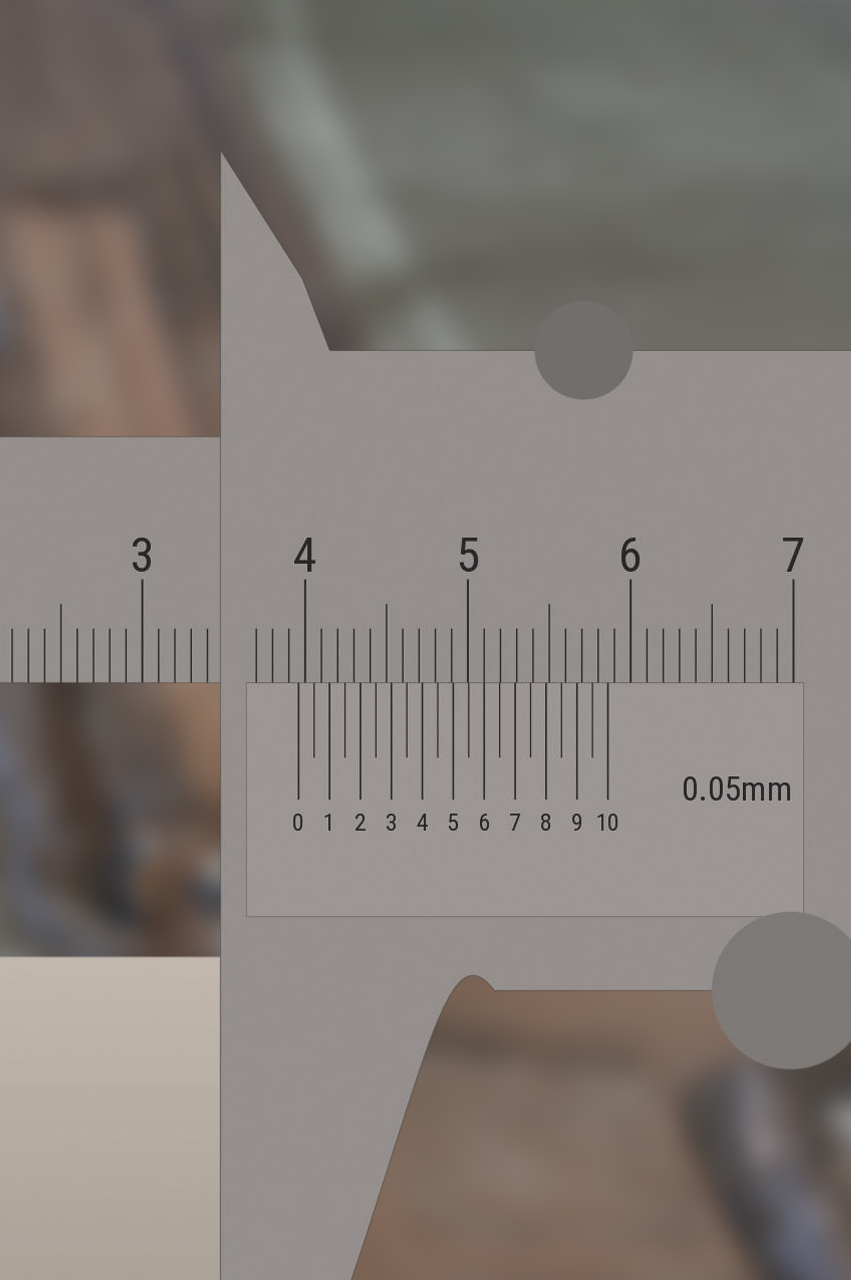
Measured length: 39.6 mm
